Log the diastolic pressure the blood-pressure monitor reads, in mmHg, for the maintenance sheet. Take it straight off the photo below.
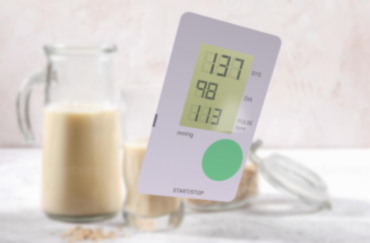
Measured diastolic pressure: 98 mmHg
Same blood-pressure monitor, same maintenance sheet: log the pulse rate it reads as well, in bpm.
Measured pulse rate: 113 bpm
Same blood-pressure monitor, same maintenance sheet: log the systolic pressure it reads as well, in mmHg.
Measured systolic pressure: 137 mmHg
